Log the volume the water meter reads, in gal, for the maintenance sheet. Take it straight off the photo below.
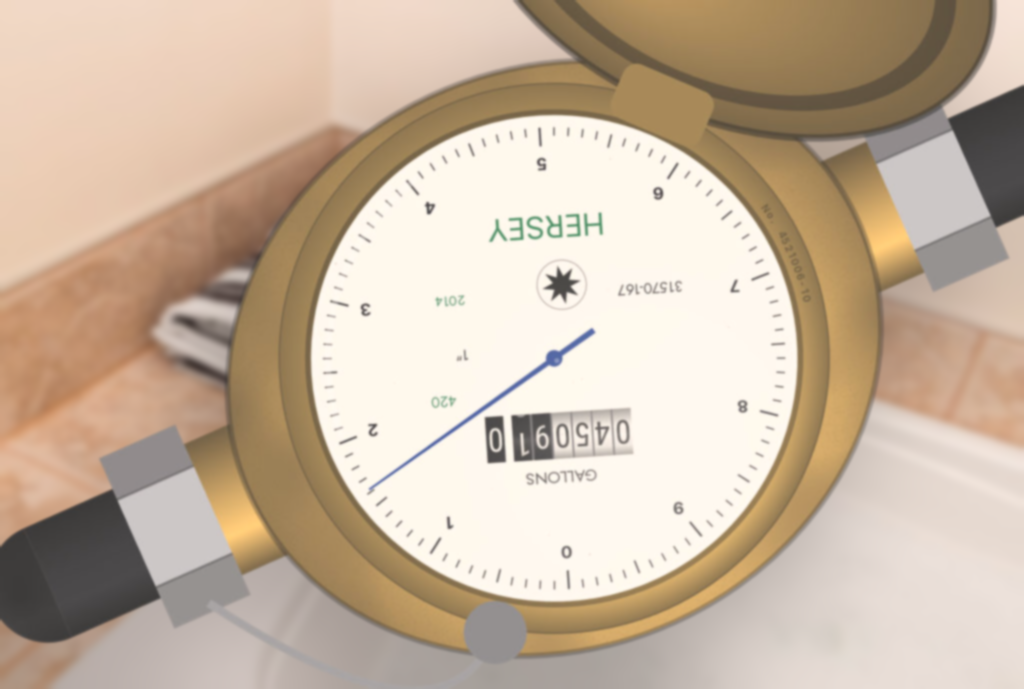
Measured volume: 450911.6 gal
